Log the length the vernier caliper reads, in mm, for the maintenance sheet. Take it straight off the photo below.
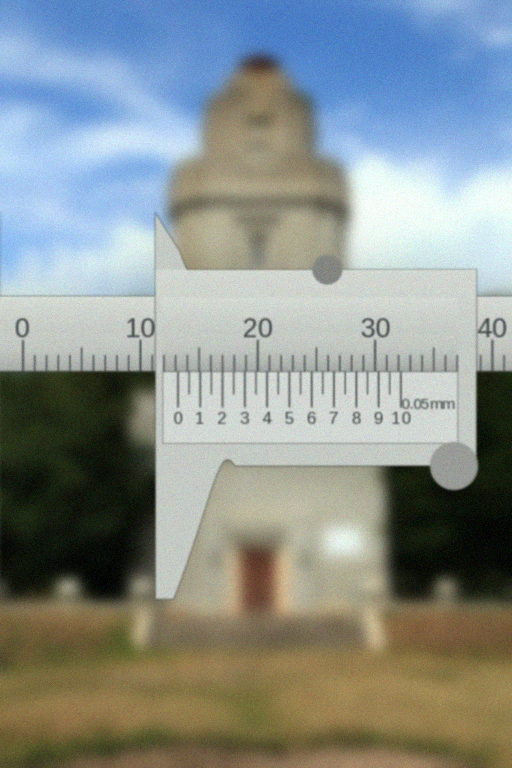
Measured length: 13.2 mm
